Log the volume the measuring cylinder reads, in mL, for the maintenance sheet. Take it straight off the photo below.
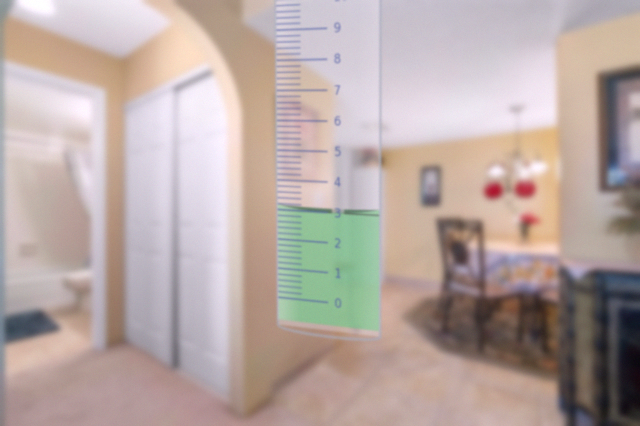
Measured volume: 3 mL
